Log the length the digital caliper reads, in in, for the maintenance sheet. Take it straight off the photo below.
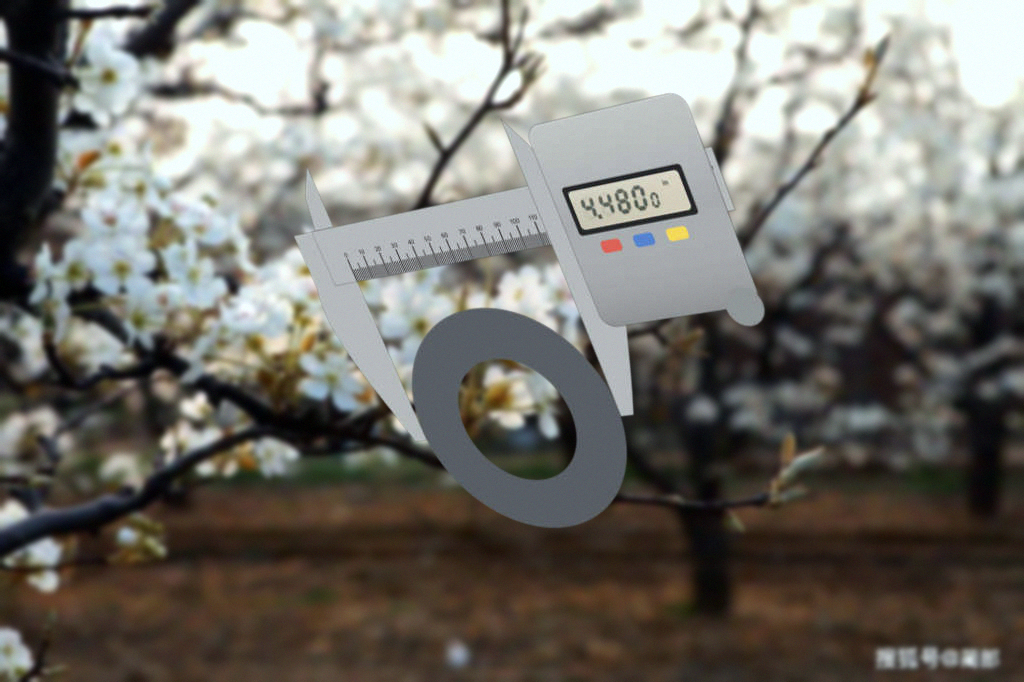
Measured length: 4.4800 in
